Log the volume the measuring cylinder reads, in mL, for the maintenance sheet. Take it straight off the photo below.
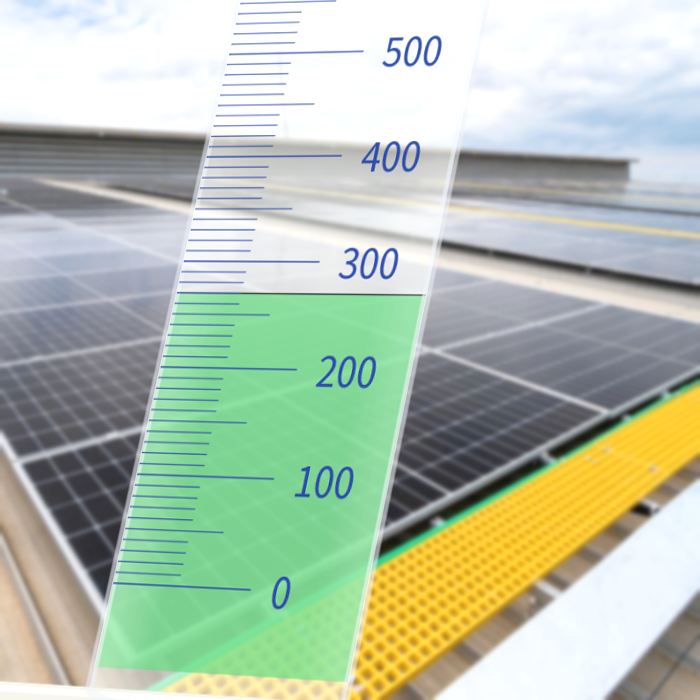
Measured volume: 270 mL
